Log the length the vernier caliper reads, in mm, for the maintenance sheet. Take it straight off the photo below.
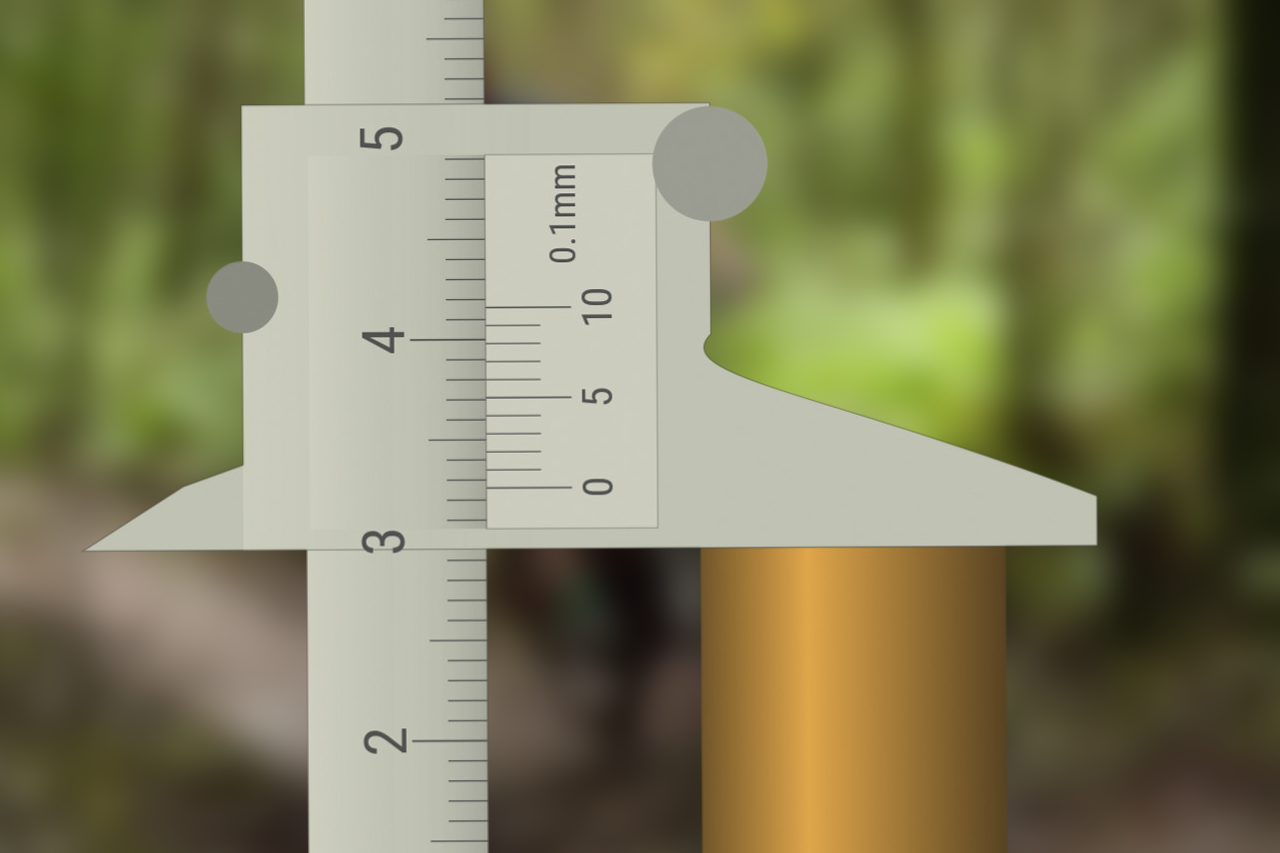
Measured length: 32.6 mm
